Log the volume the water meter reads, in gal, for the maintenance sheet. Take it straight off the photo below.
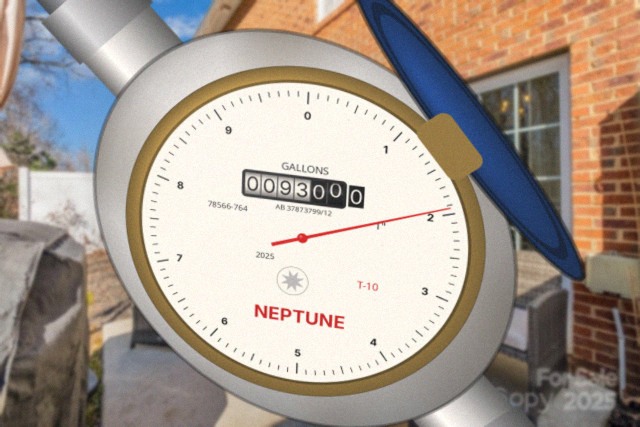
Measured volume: 93001.9 gal
